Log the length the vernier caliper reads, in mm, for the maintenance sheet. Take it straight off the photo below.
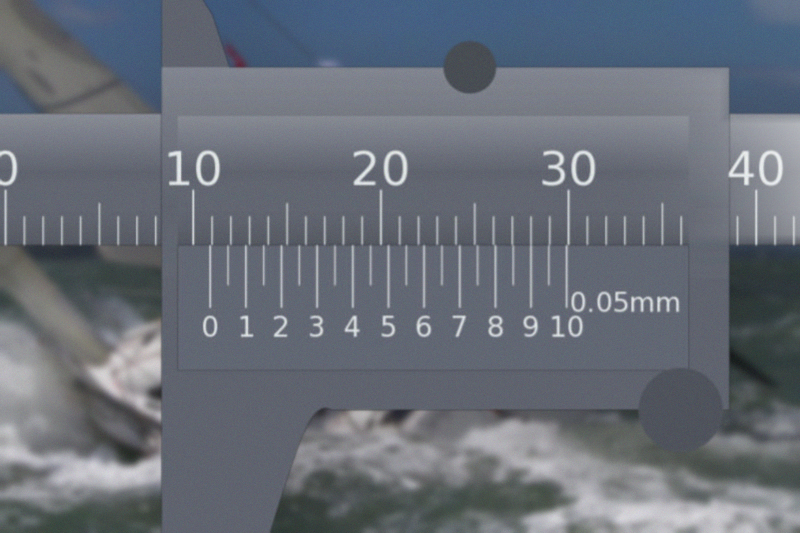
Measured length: 10.9 mm
